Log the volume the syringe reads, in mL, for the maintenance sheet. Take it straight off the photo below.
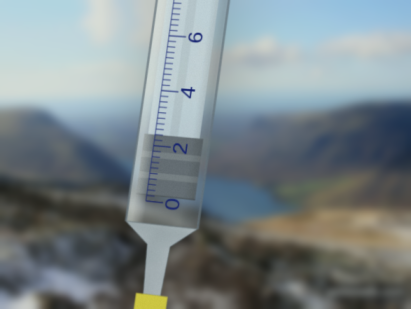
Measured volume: 0.2 mL
